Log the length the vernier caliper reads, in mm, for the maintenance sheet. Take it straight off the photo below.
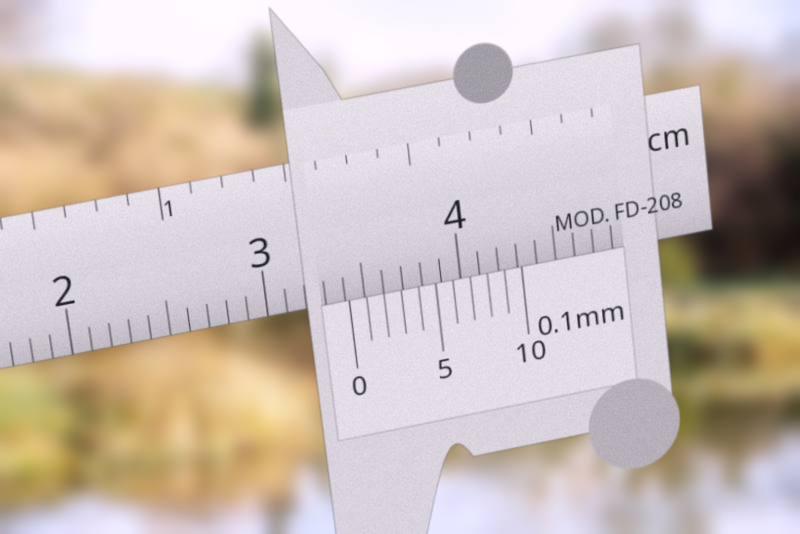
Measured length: 34.2 mm
